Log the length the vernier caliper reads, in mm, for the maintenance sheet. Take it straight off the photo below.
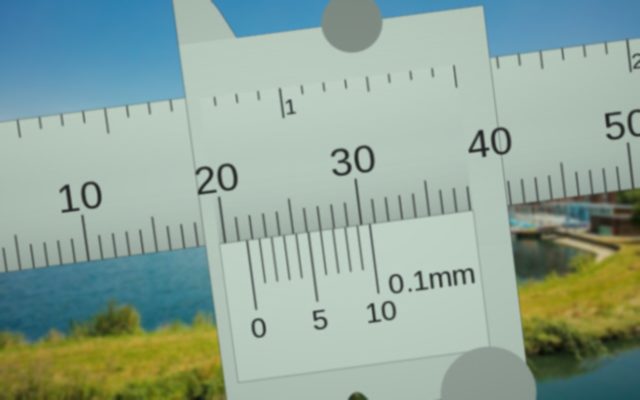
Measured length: 21.6 mm
